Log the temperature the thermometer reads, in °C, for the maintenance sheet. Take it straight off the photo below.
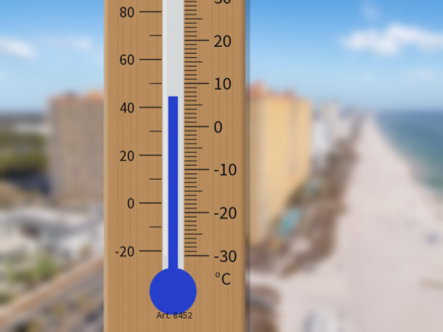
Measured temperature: 7 °C
